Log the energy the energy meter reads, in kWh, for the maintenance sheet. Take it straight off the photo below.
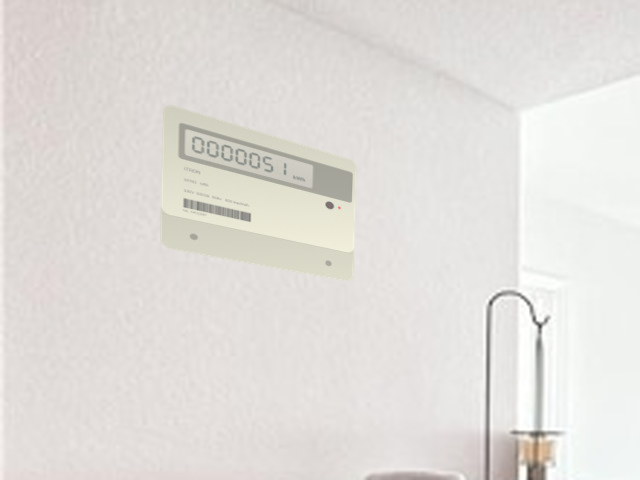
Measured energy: 51 kWh
